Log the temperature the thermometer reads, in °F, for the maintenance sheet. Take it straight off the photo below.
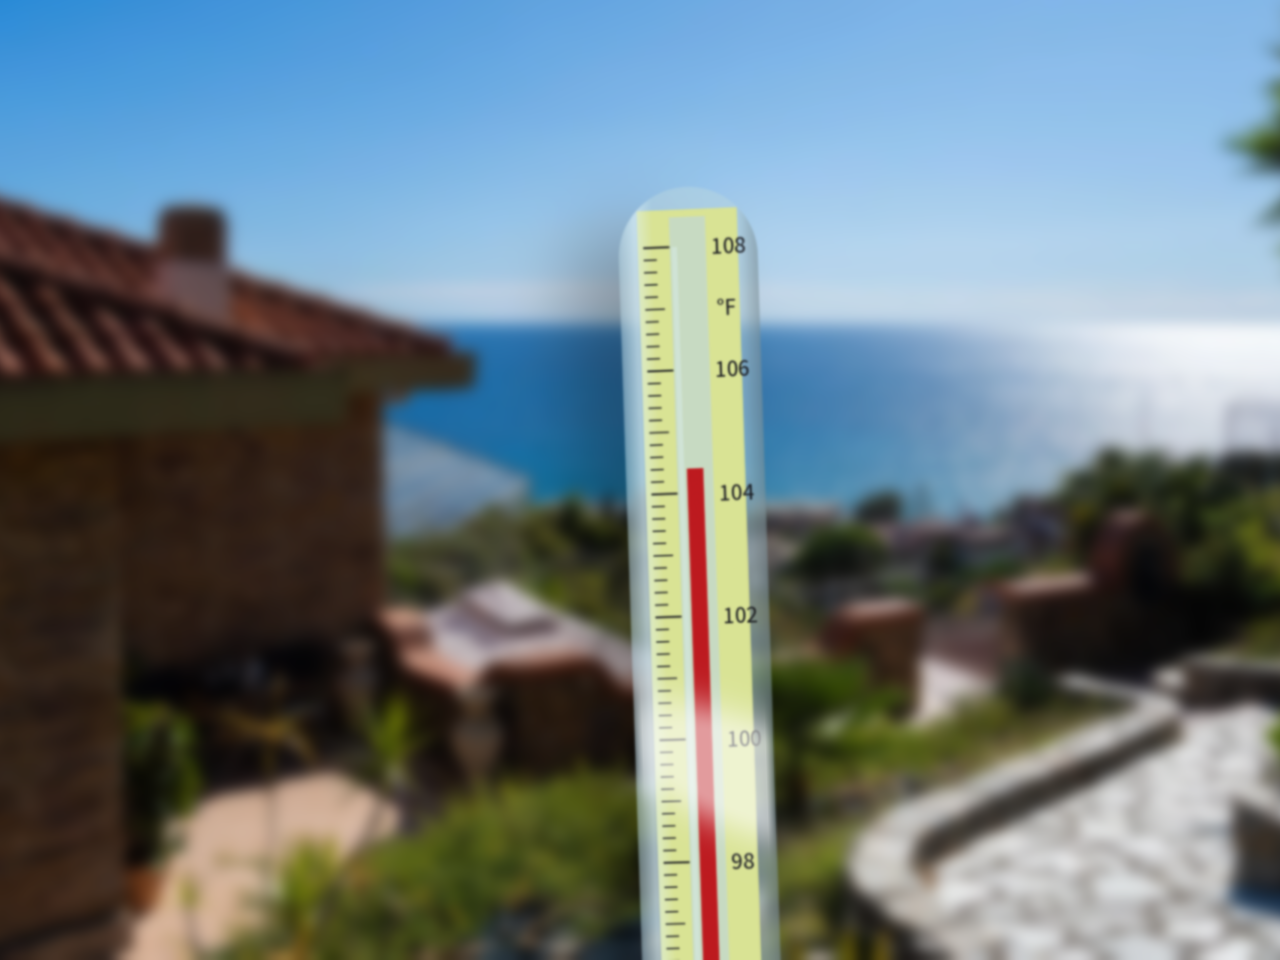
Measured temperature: 104.4 °F
